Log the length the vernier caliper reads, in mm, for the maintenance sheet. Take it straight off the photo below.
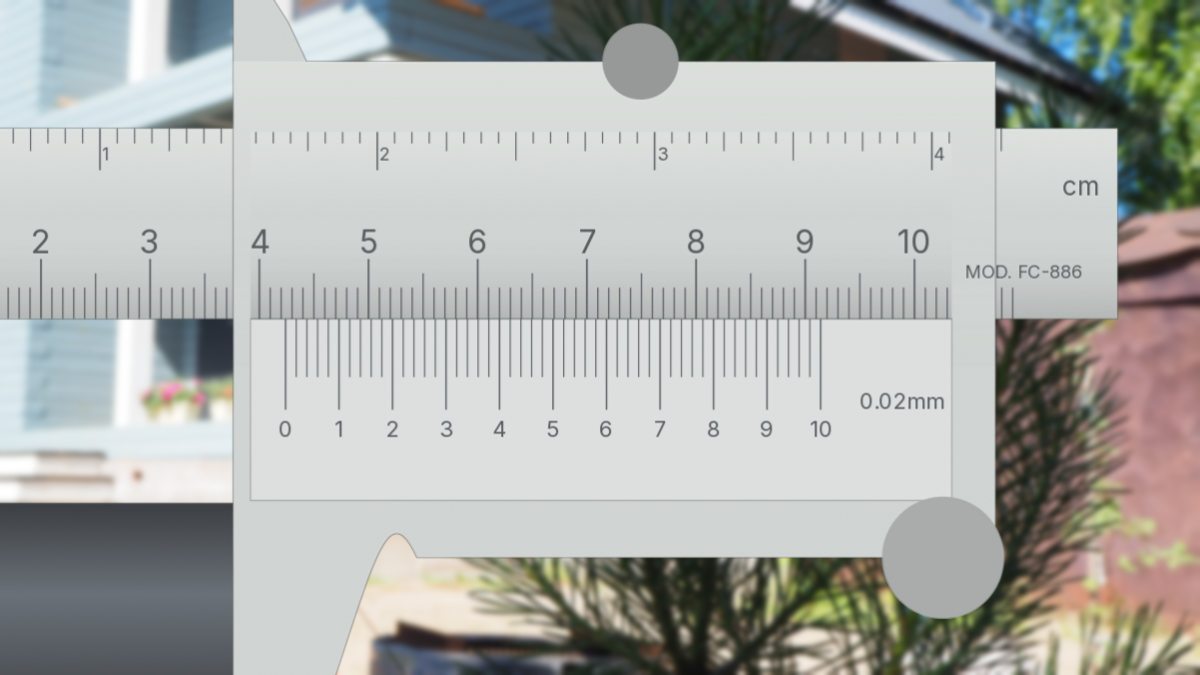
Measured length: 42.4 mm
